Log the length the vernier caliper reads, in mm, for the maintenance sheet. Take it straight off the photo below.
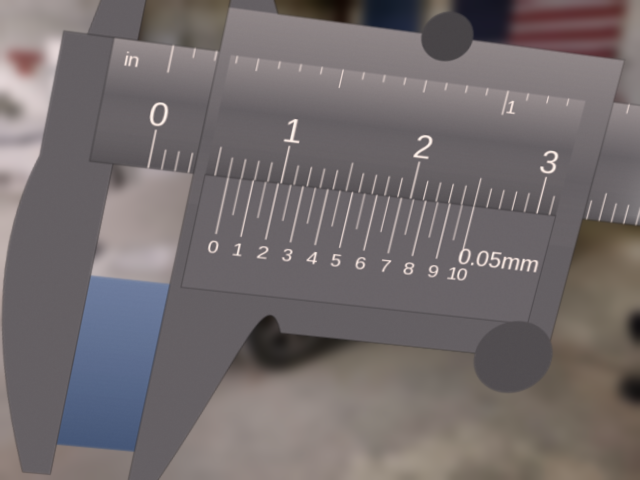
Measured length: 6.0 mm
